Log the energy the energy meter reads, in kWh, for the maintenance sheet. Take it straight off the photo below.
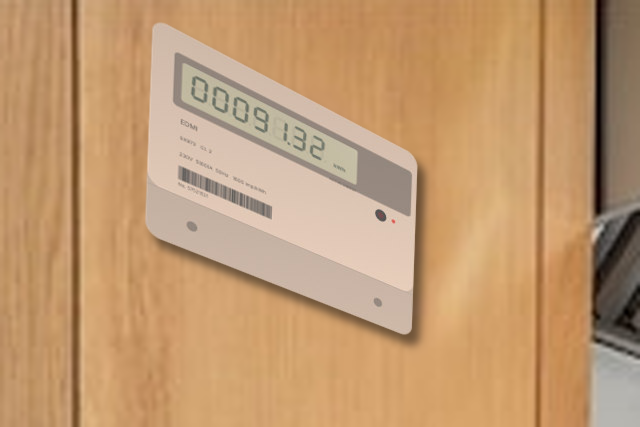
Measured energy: 91.32 kWh
